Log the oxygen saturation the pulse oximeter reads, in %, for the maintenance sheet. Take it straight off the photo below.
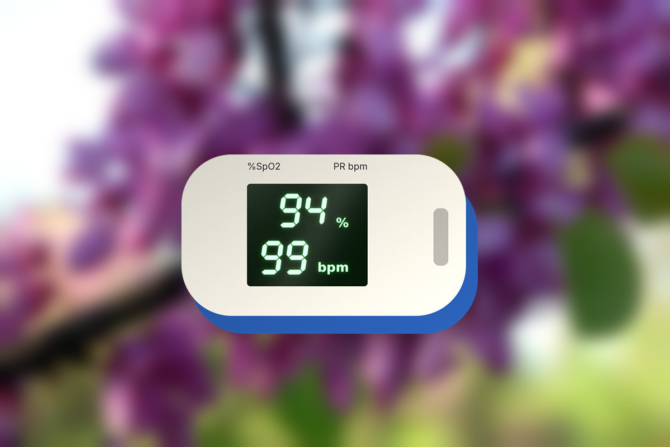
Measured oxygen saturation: 94 %
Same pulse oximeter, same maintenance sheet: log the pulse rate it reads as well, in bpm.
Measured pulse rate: 99 bpm
